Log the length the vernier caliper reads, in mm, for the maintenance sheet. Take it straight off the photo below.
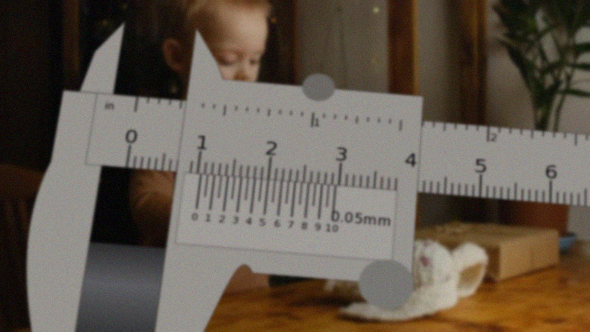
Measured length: 10.5 mm
